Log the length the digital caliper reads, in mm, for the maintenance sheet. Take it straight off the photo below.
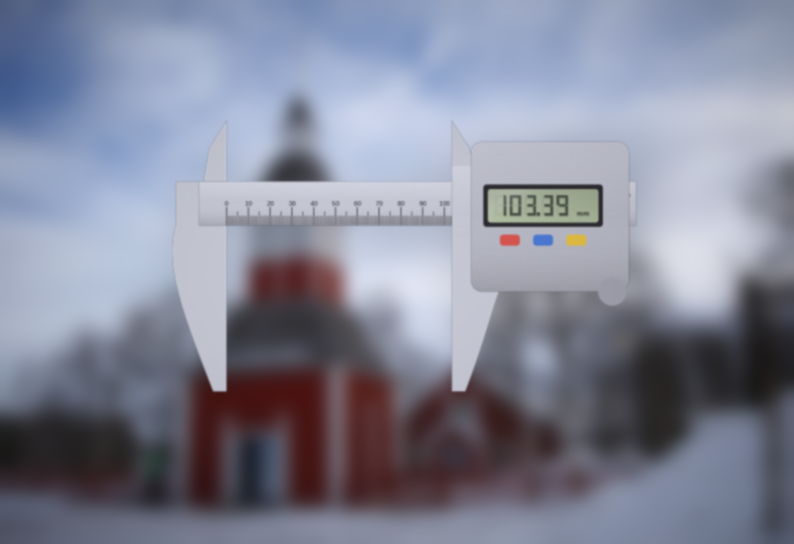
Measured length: 103.39 mm
